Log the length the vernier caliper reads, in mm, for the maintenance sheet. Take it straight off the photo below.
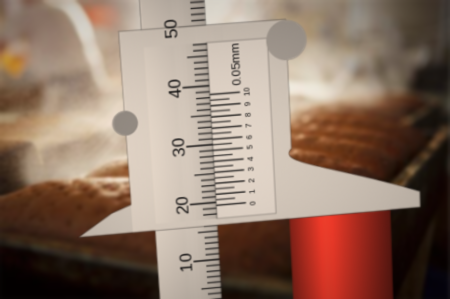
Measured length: 19.5 mm
